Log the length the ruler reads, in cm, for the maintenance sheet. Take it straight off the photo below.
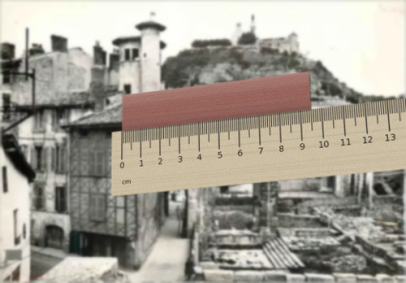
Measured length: 9.5 cm
